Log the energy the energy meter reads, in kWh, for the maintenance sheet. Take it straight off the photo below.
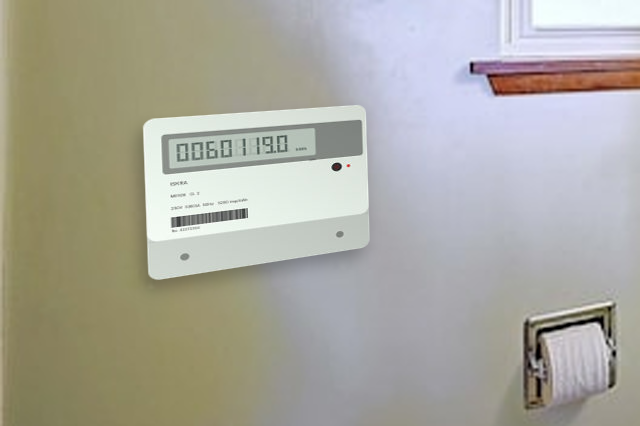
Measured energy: 60119.0 kWh
